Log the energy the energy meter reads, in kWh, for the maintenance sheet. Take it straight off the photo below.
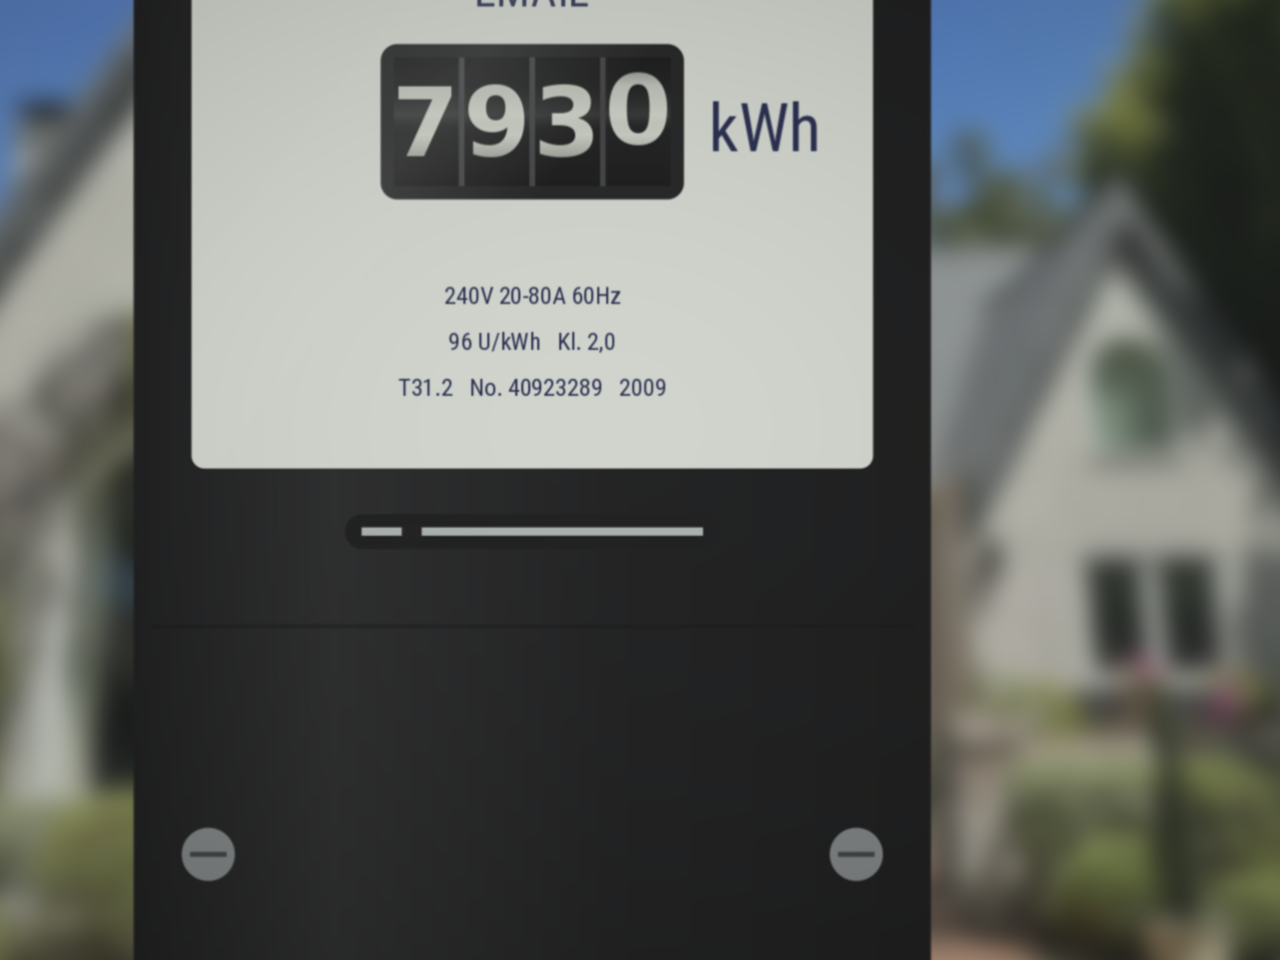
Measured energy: 7930 kWh
